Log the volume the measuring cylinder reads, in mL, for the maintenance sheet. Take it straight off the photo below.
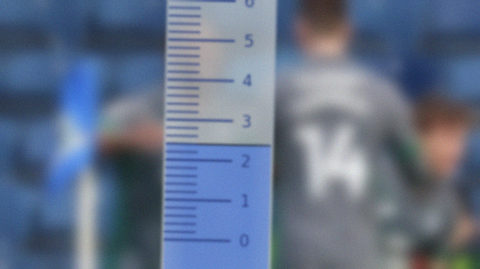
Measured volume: 2.4 mL
